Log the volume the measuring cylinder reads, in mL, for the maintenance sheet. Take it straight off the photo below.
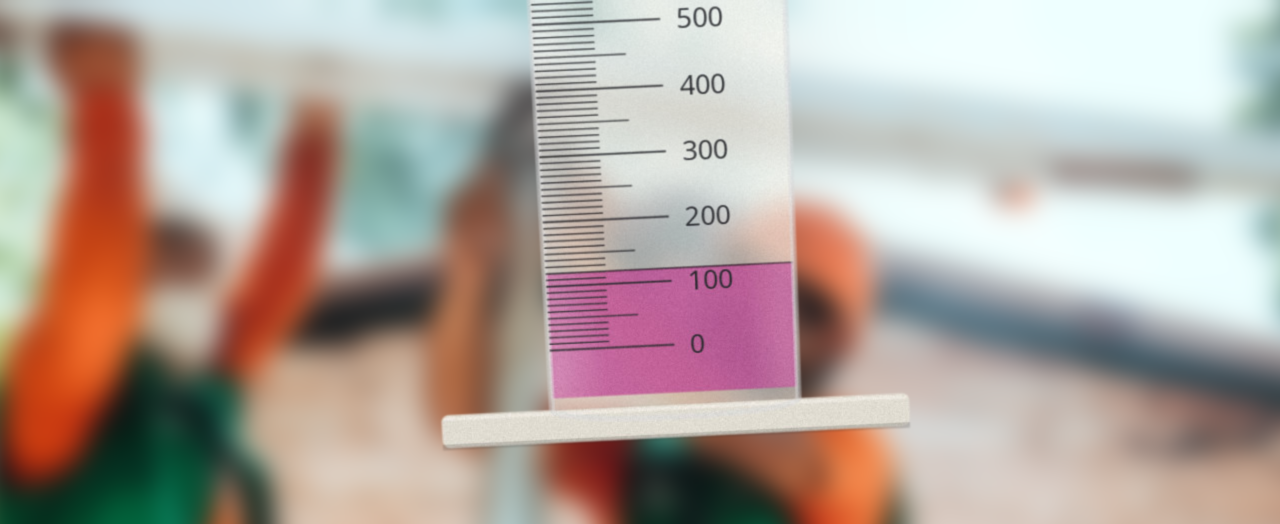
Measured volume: 120 mL
